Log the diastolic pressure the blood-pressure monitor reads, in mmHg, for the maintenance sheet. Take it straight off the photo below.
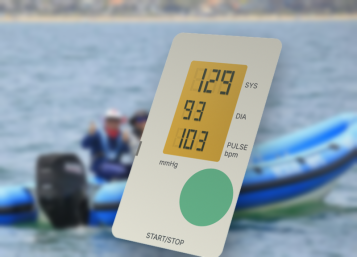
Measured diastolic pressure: 93 mmHg
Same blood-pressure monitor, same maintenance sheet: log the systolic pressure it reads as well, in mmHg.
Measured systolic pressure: 129 mmHg
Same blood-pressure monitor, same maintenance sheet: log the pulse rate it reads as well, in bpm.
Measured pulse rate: 103 bpm
